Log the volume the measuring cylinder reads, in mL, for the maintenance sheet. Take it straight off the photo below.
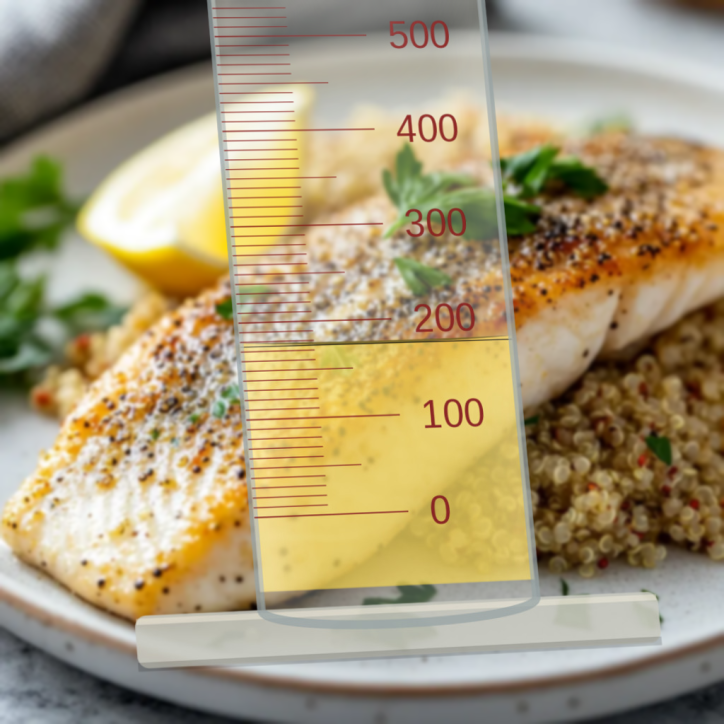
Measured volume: 175 mL
